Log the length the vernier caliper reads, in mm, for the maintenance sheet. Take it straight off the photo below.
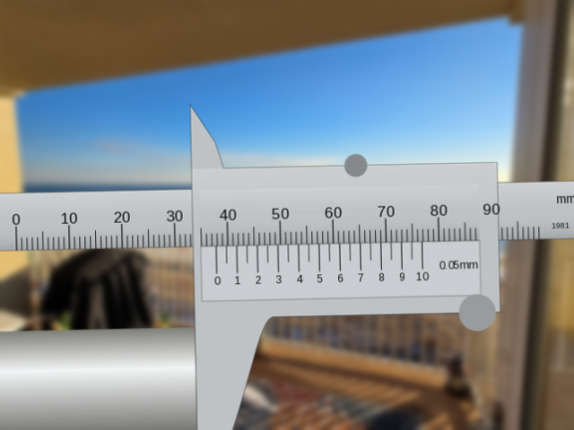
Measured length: 37.8 mm
